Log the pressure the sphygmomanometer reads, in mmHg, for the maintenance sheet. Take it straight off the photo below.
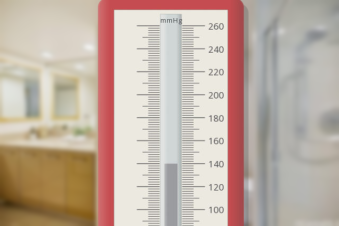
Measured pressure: 140 mmHg
